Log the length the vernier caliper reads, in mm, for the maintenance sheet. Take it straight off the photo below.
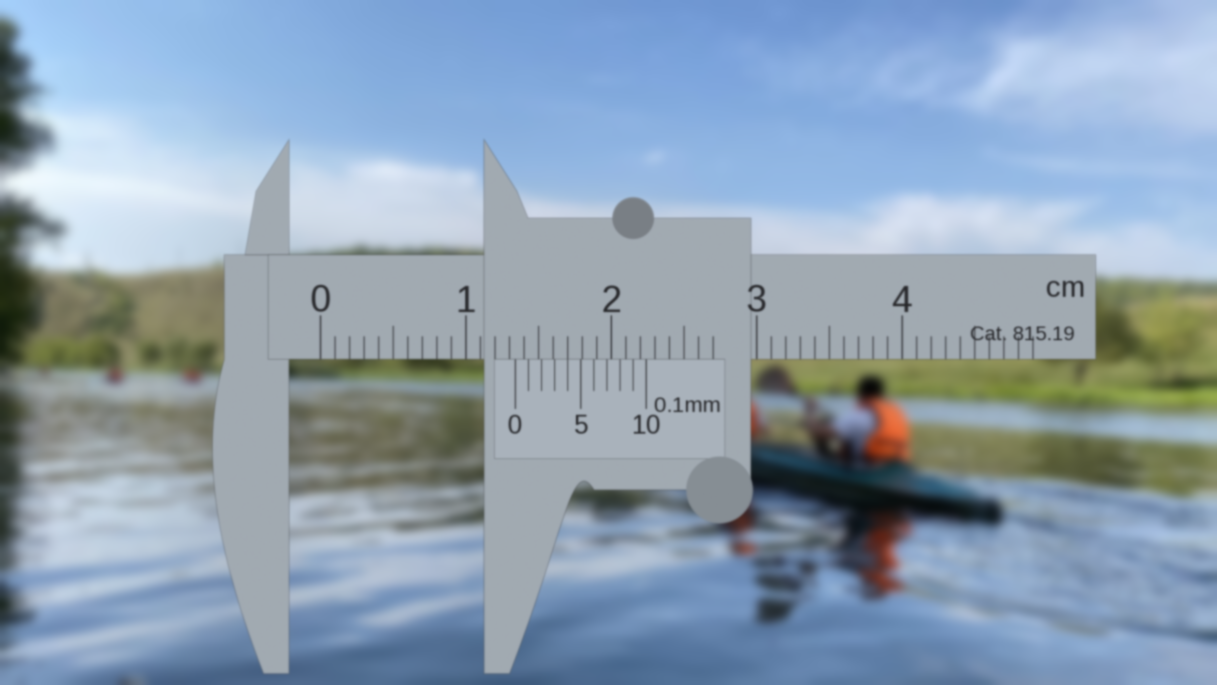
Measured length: 13.4 mm
